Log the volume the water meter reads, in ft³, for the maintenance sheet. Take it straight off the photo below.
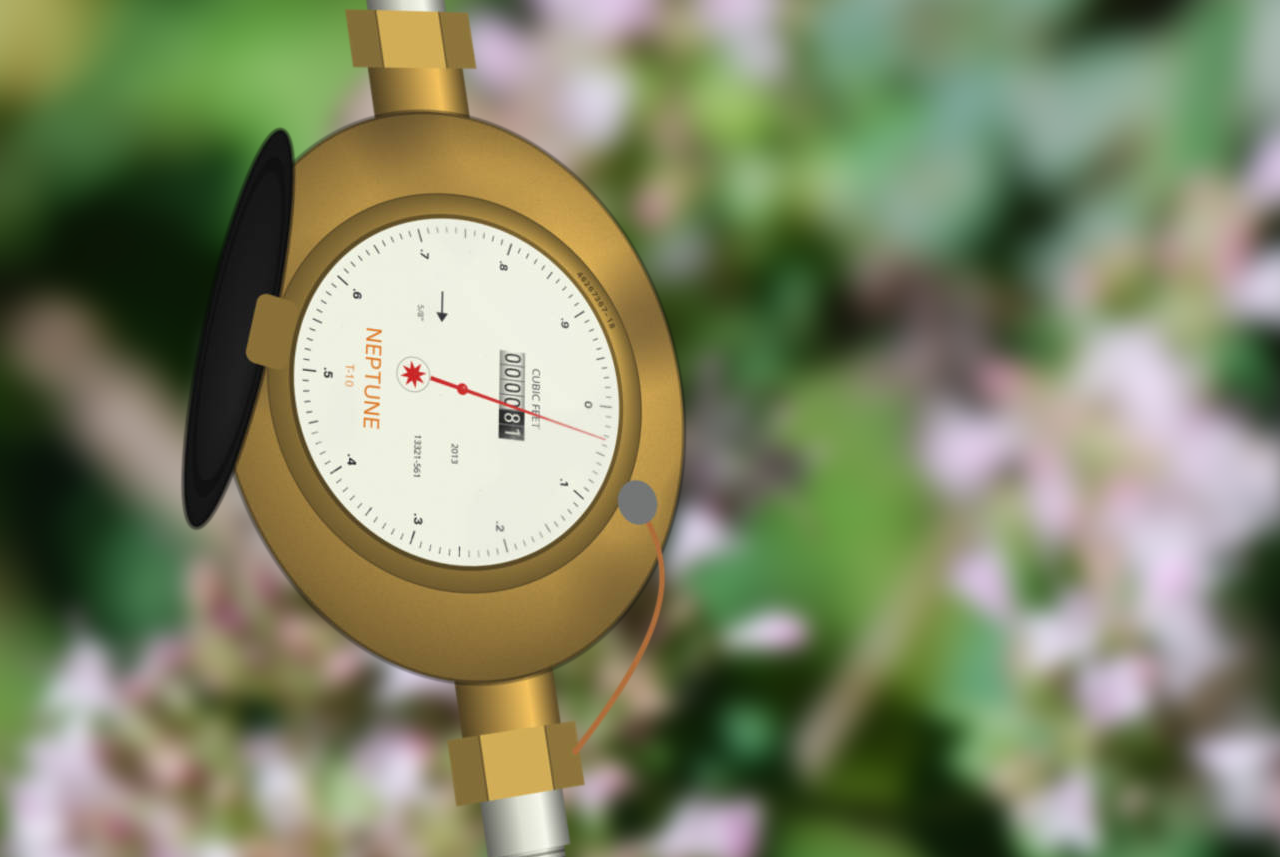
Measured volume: 81.03 ft³
